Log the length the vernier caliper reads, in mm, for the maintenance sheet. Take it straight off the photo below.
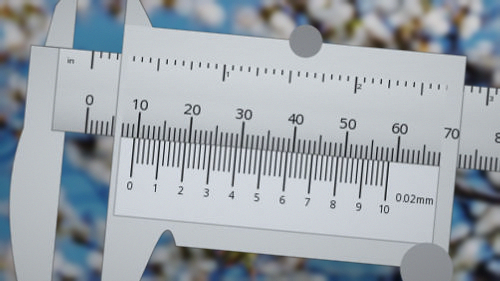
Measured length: 9.4 mm
